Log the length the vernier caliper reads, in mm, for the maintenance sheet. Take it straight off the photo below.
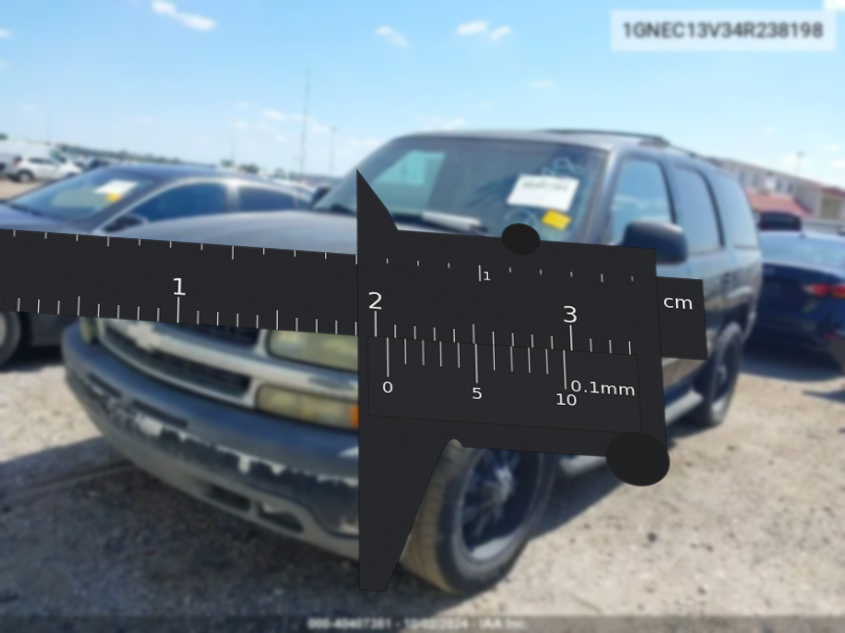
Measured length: 20.6 mm
